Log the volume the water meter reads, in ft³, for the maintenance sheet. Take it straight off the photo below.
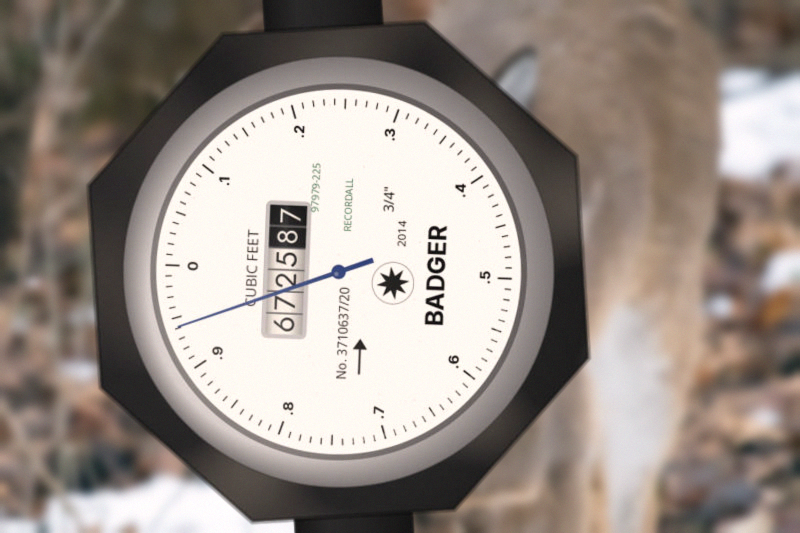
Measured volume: 672586.94 ft³
